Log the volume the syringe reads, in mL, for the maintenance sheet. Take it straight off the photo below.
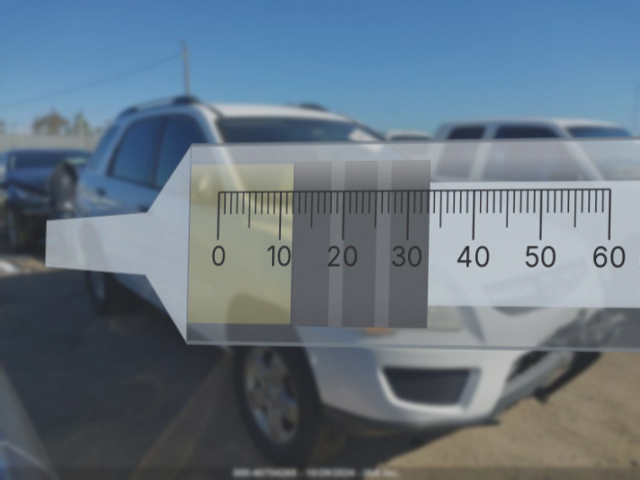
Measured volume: 12 mL
